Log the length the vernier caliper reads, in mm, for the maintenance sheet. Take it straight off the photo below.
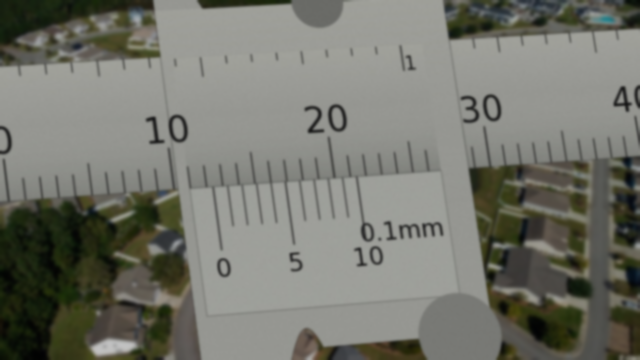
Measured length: 12.4 mm
